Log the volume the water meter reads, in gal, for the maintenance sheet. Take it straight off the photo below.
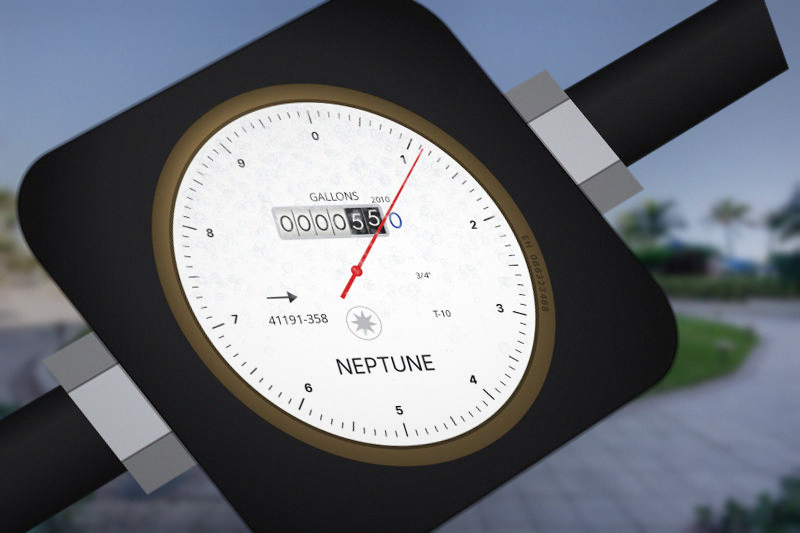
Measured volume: 551.1 gal
